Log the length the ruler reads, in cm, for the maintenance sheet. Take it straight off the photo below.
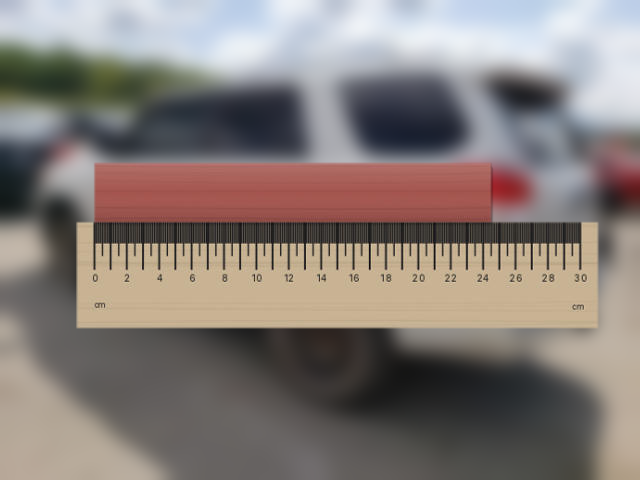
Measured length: 24.5 cm
